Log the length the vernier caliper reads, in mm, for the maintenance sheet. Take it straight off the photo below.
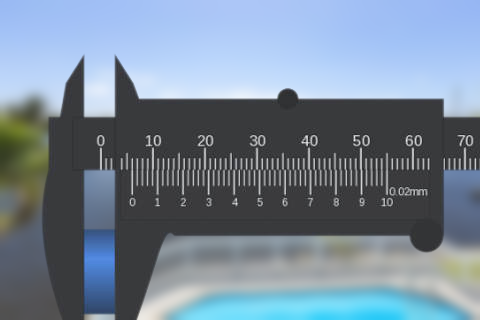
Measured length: 6.0 mm
